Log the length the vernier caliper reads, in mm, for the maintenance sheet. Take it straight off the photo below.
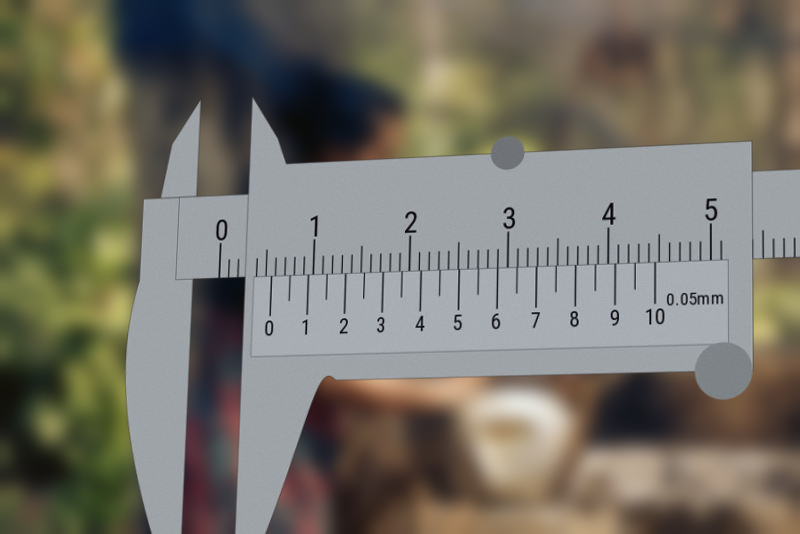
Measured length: 5.6 mm
